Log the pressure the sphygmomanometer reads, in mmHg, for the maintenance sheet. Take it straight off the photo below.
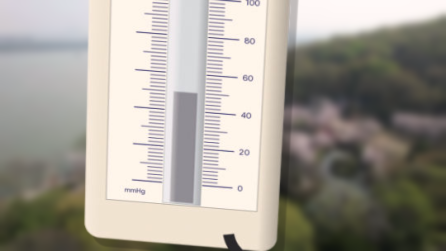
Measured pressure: 50 mmHg
